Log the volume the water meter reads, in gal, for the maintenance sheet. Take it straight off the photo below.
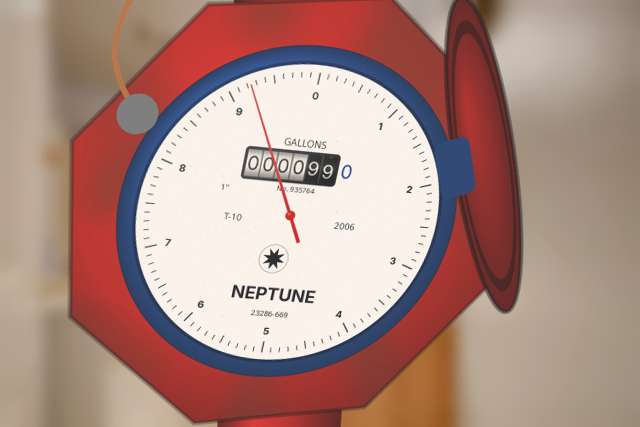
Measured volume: 989.2 gal
